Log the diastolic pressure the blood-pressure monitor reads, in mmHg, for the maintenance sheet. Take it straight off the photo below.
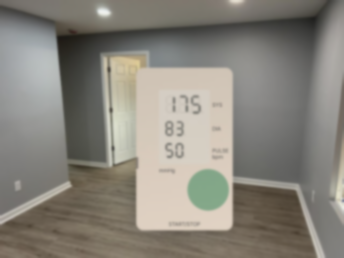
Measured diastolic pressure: 83 mmHg
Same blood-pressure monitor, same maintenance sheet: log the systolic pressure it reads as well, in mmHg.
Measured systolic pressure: 175 mmHg
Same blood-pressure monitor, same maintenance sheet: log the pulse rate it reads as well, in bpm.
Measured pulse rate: 50 bpm
